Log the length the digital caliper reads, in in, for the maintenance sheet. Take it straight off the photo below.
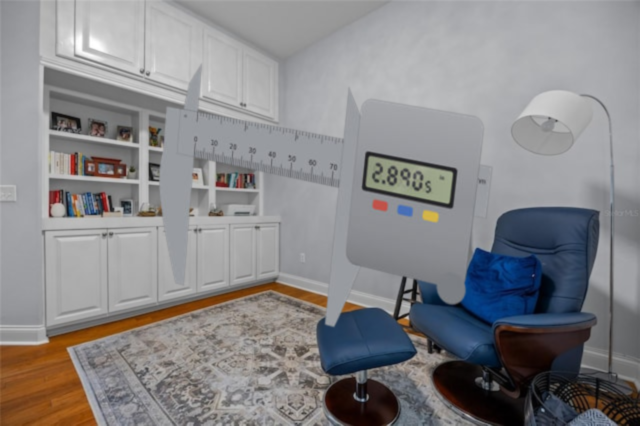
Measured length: 2.8905 in
